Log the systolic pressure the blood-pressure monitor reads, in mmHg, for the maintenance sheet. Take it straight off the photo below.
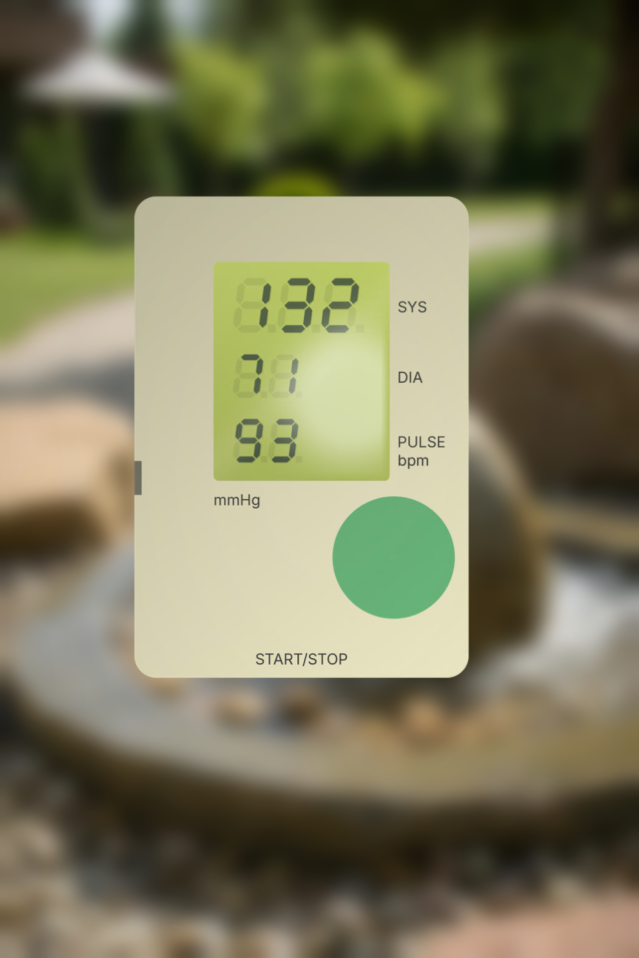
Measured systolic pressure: 132 mmHg
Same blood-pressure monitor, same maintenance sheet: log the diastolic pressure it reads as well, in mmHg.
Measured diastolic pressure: 71 mmHg
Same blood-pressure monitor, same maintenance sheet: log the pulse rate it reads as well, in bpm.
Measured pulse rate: 93 bpm
